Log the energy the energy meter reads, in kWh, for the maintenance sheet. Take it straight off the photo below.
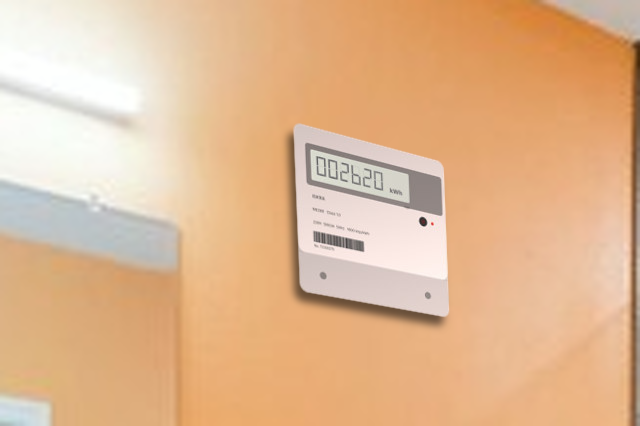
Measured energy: 2620 kWh
